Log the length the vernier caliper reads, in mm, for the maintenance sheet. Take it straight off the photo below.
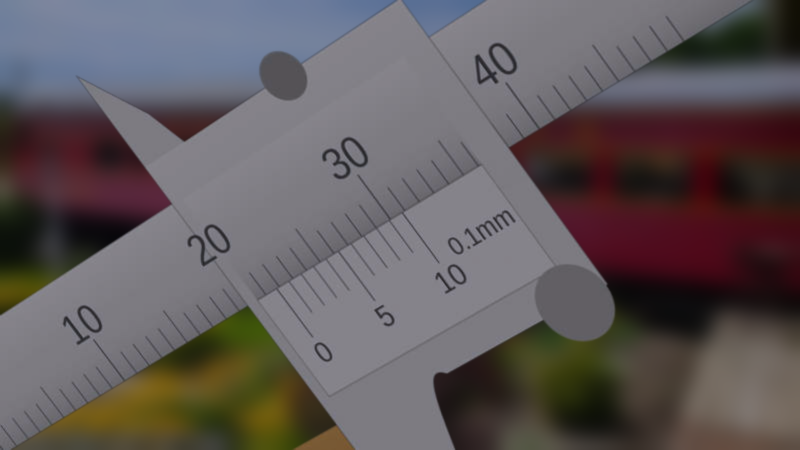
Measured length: 21.8 mm
